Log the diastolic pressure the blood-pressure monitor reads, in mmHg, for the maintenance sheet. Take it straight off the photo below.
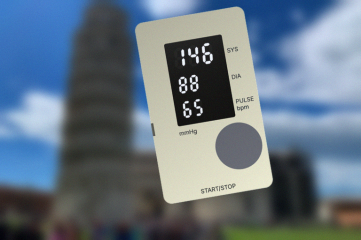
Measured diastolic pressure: 88 mmHg
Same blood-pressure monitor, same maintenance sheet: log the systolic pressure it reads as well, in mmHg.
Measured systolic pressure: 146 mmHg
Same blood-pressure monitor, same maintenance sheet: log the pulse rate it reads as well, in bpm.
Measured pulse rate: 65 bpm
